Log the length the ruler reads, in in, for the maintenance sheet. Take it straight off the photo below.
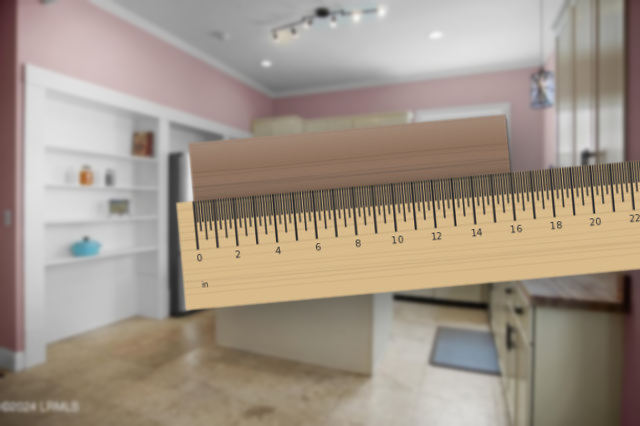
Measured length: 16 in
